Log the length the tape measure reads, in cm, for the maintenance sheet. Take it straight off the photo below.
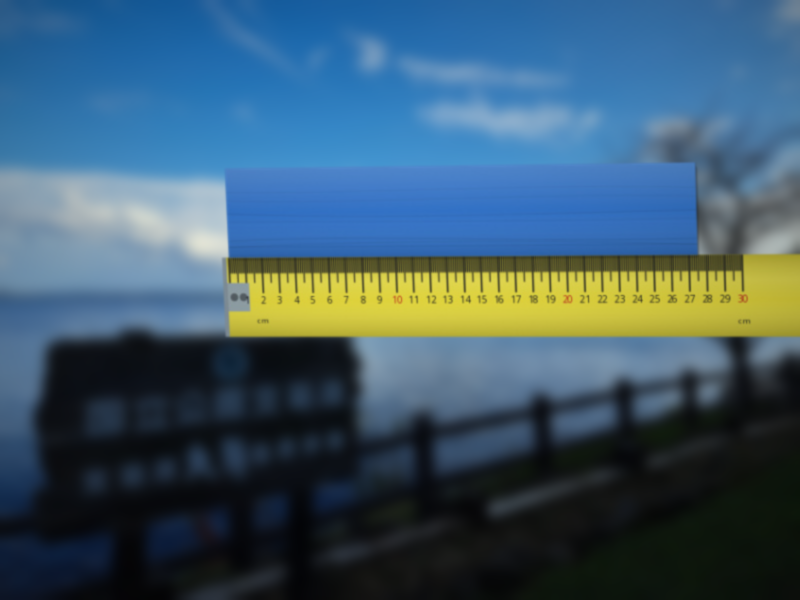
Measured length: 27.5 cm
